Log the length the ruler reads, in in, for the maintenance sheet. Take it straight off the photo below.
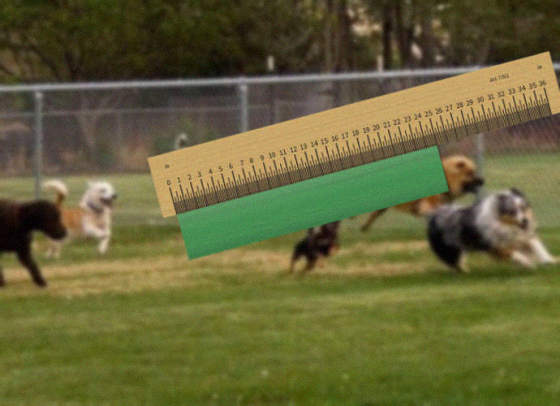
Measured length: 25 in
